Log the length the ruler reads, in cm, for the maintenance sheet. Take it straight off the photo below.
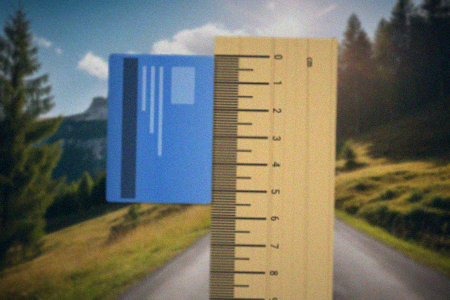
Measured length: 5.5 cm
